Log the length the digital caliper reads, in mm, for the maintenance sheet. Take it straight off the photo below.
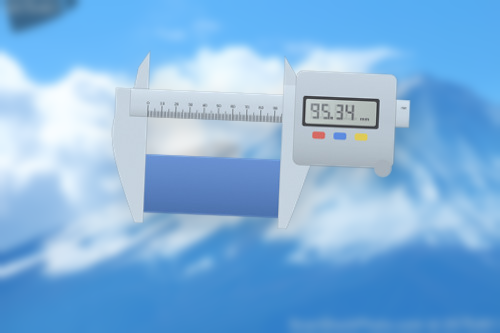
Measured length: 95.34 mm
